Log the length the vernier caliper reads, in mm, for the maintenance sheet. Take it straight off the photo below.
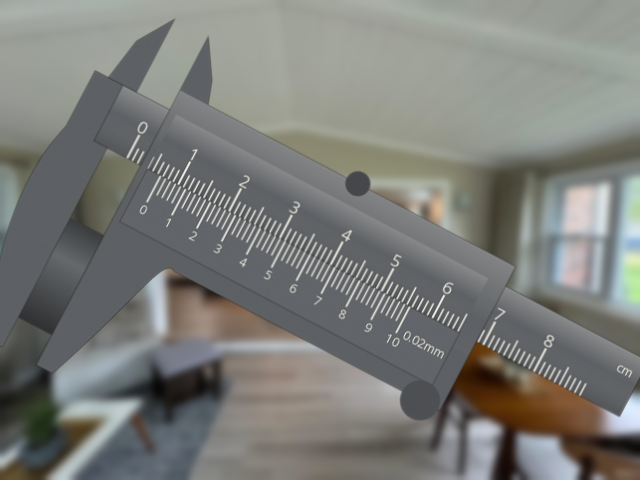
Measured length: 6.6 mm
